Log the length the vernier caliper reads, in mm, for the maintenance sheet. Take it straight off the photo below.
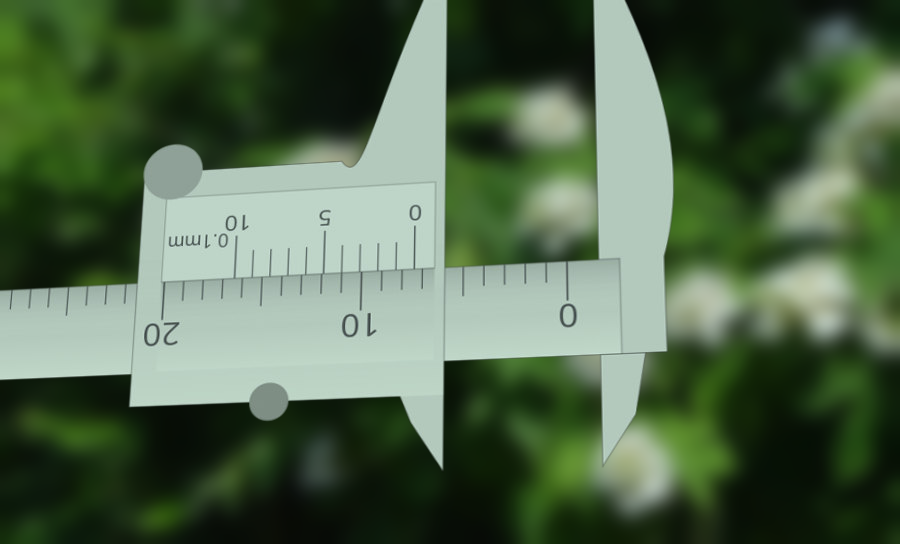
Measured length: 7.4 mm
